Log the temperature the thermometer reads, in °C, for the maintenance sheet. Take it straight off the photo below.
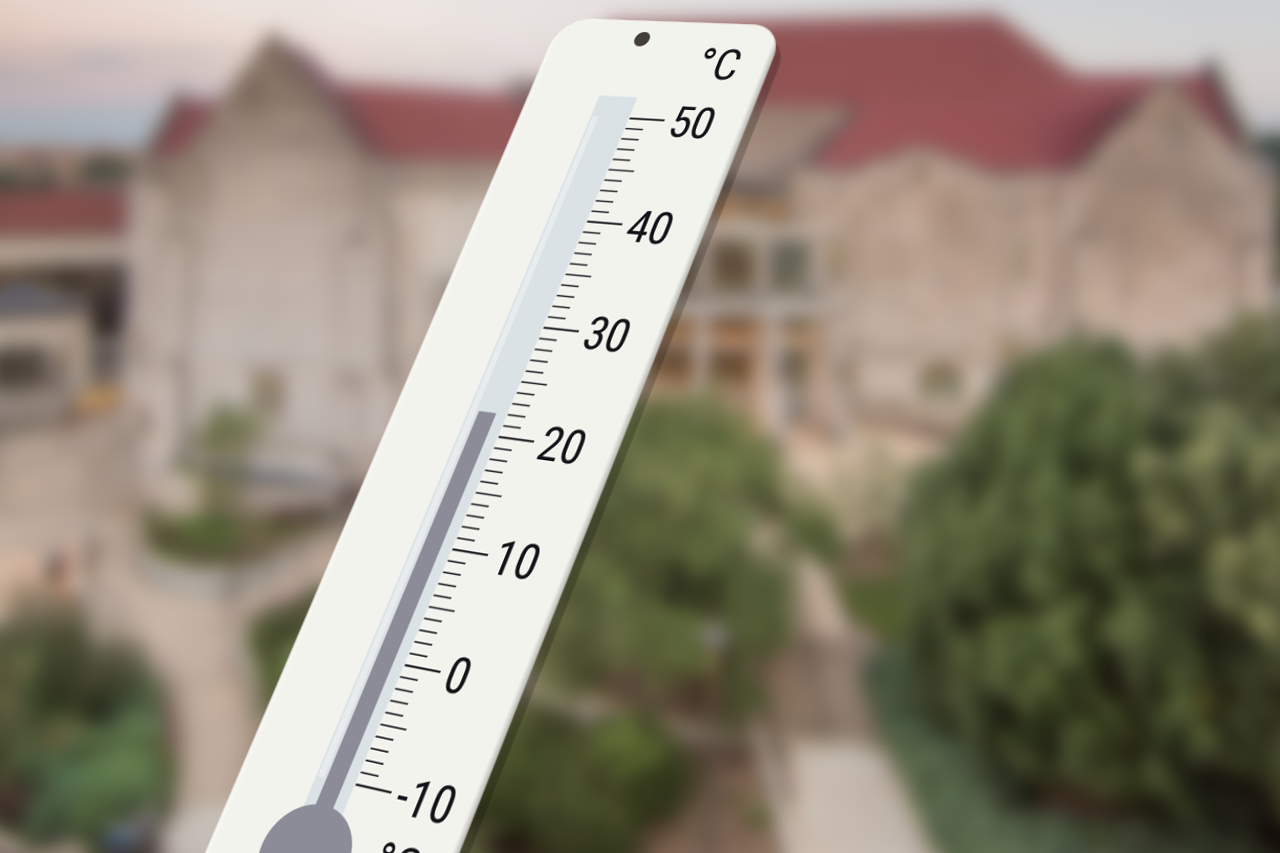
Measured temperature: 22 °C
